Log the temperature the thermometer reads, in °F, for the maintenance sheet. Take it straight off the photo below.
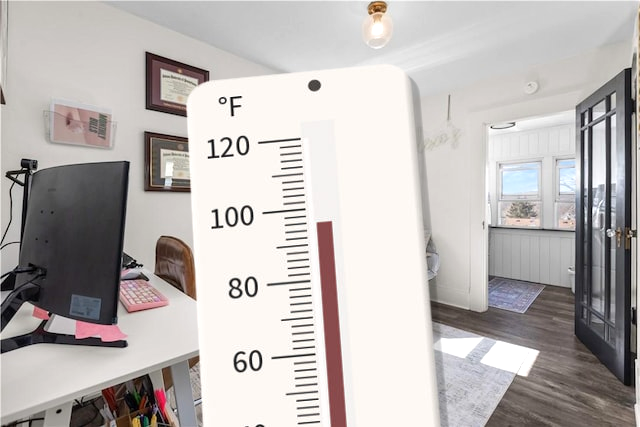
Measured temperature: 96 °F
